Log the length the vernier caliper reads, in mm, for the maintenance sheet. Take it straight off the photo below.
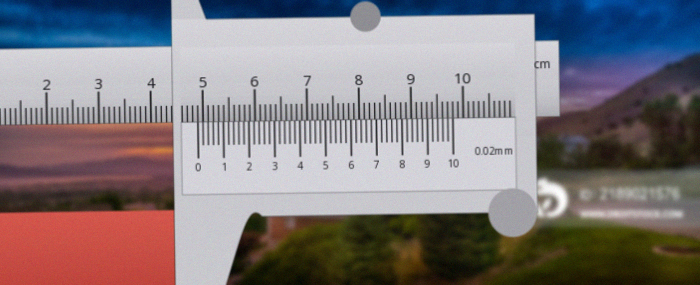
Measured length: 49.0 mm
